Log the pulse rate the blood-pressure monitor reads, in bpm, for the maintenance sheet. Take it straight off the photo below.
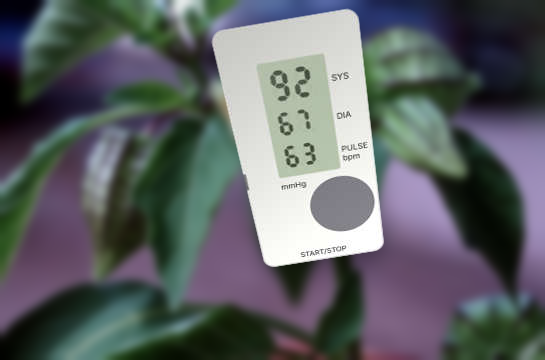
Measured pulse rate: 63 bpm
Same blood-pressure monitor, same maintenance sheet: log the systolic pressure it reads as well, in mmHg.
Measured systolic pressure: 92 mmHg
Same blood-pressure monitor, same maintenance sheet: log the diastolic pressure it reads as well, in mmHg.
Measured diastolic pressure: 67 mmHg
